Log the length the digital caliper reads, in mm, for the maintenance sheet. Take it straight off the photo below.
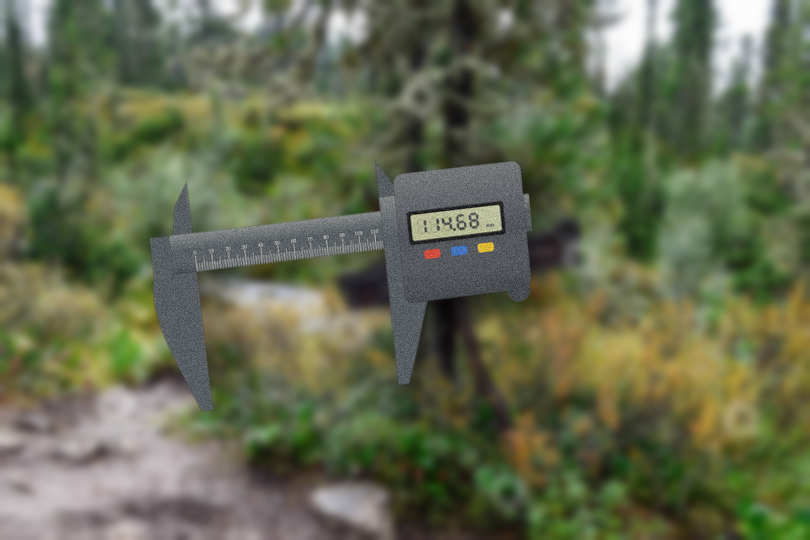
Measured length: 114.68 mm
